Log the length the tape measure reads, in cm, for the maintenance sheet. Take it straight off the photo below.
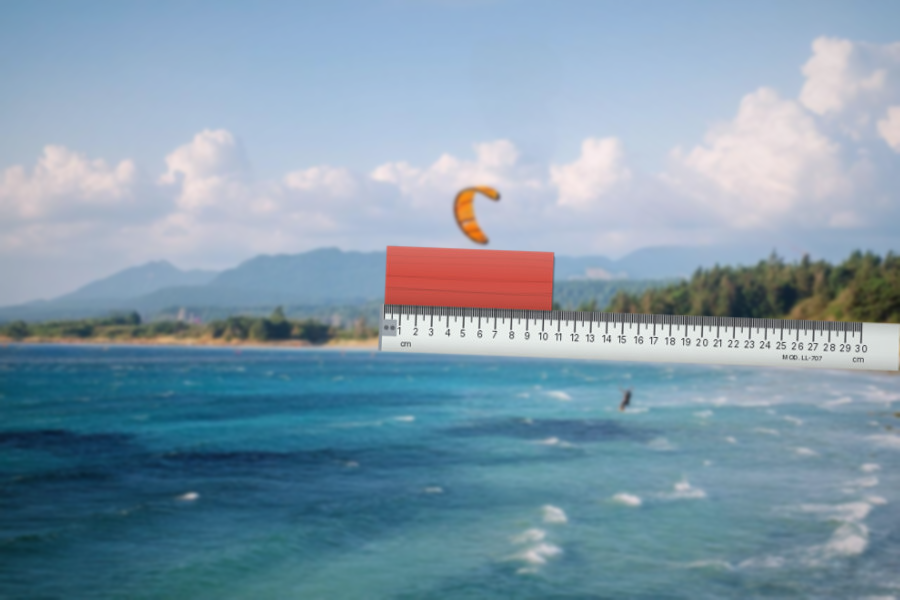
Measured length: 10.5 cm
